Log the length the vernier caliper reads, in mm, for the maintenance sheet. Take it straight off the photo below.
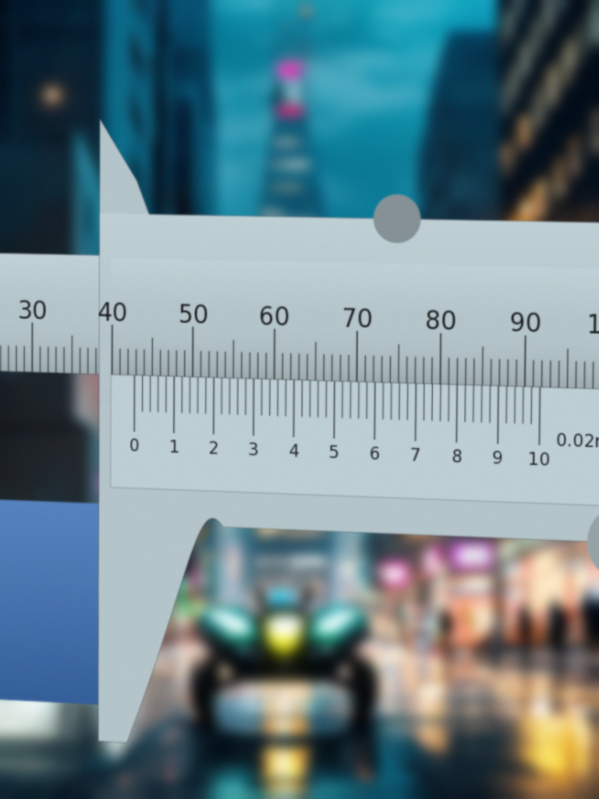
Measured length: 42.8 mm
